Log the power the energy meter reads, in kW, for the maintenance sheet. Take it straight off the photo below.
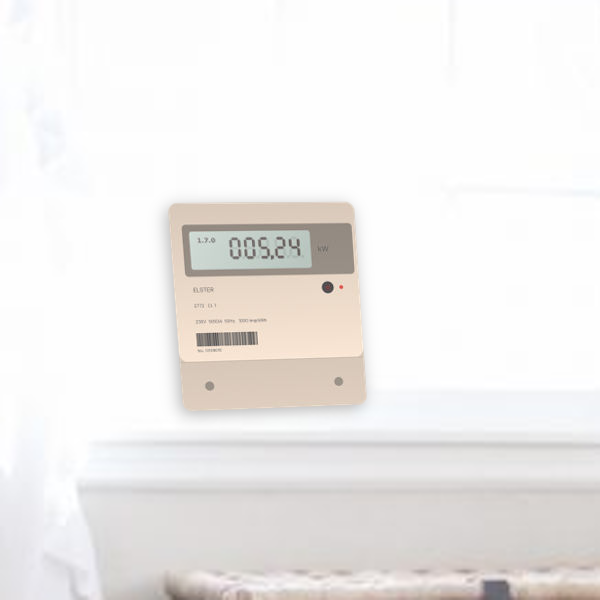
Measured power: 5.24 kW
